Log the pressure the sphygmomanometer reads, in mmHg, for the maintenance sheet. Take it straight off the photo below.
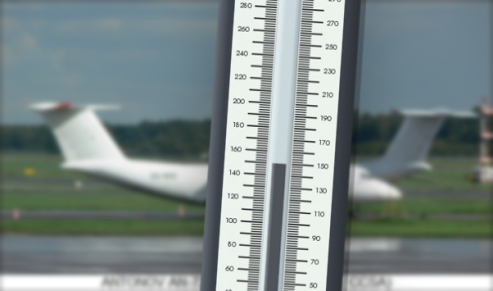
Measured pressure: 150 mmHg
